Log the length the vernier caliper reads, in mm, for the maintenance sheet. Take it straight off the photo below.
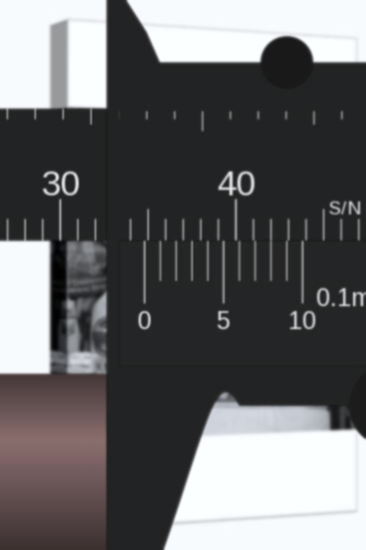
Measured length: 34.8 mm
